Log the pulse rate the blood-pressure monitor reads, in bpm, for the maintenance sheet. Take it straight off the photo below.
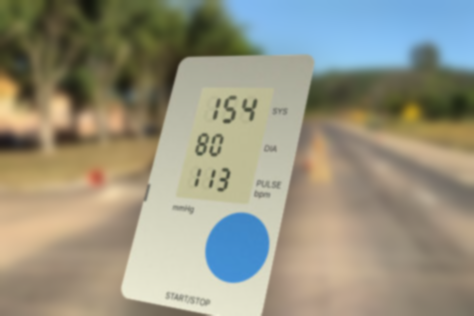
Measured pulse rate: 113 bpm
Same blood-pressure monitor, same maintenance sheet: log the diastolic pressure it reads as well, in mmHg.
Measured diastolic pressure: 80 mmHg
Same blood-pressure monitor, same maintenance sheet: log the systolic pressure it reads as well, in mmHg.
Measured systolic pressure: 154 mmHg
